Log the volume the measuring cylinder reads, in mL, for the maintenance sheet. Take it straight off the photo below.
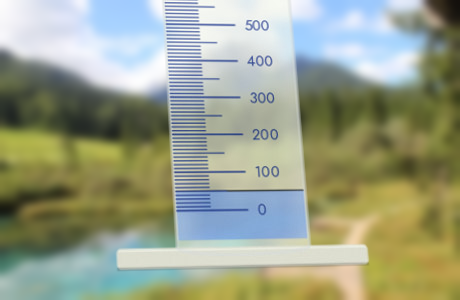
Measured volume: 50 mL
